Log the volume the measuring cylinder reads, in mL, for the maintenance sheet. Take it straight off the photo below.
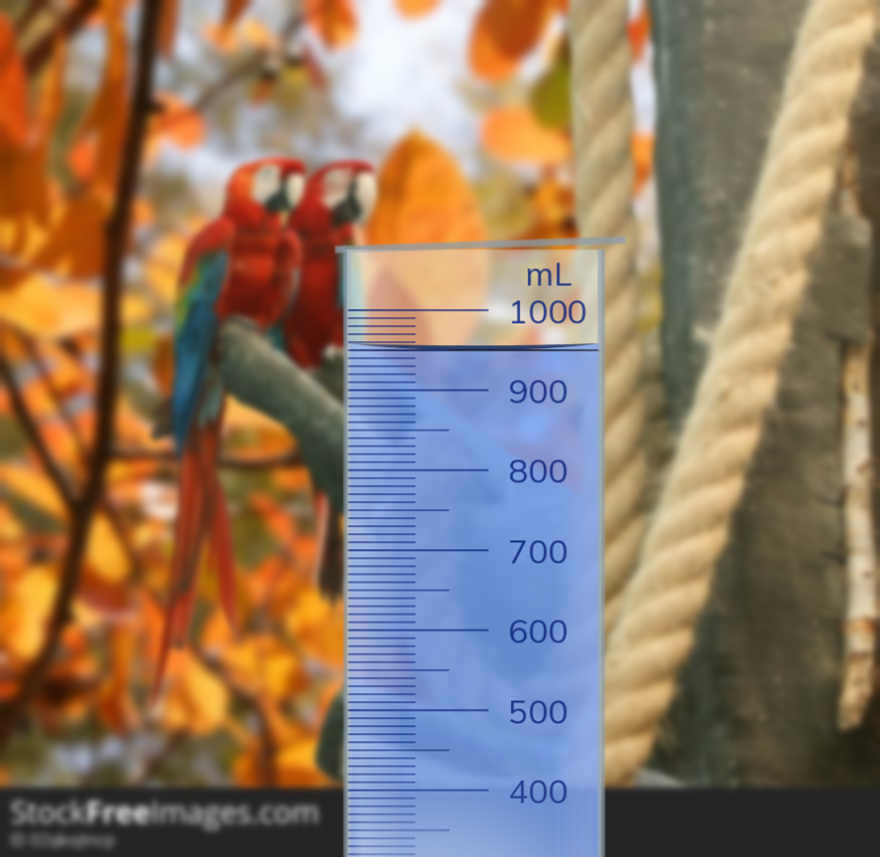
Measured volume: 950 mL
